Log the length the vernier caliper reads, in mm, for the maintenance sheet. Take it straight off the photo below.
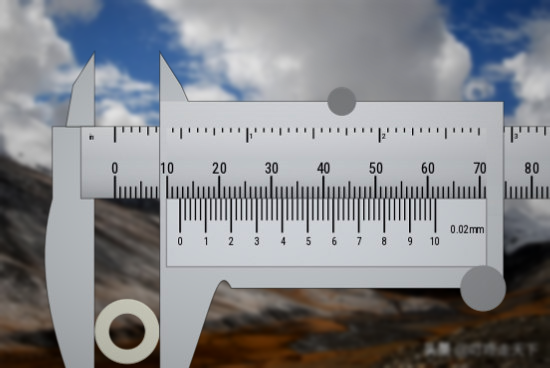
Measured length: 12.5 mm
